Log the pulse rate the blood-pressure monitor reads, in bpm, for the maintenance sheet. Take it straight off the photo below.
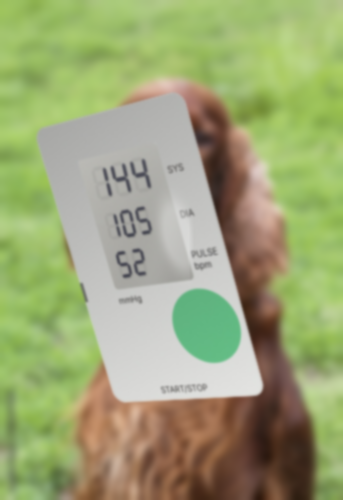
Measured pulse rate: 52 bpm
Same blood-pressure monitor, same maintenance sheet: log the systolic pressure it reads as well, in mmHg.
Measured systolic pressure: 144 mmHg
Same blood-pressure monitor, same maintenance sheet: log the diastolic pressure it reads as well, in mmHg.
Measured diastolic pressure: 105 mmHg
